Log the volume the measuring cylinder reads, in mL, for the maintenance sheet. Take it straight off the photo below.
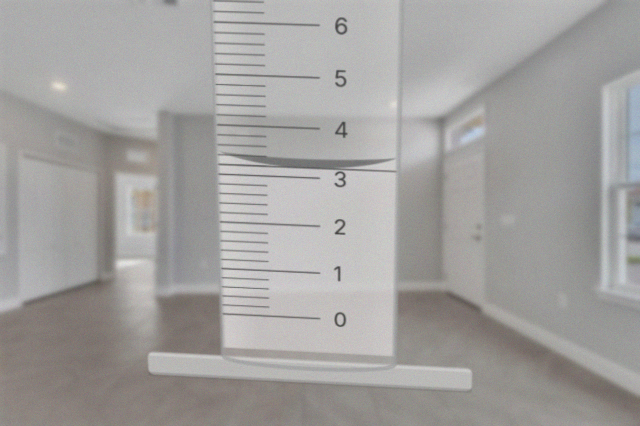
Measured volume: 3.2 mL
